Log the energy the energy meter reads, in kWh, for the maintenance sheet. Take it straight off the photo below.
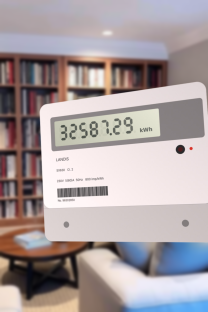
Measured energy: 32587.29 kWh
